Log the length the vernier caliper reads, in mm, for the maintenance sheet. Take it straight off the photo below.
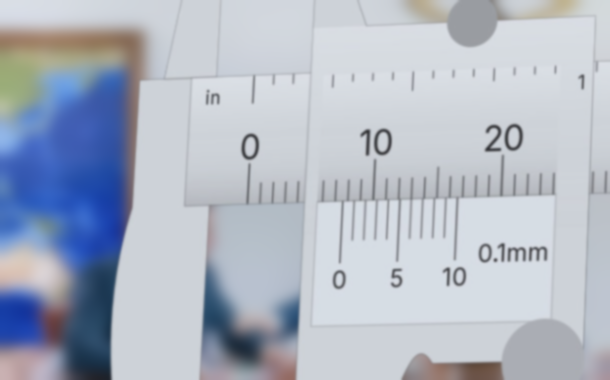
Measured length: 7.6 mm
